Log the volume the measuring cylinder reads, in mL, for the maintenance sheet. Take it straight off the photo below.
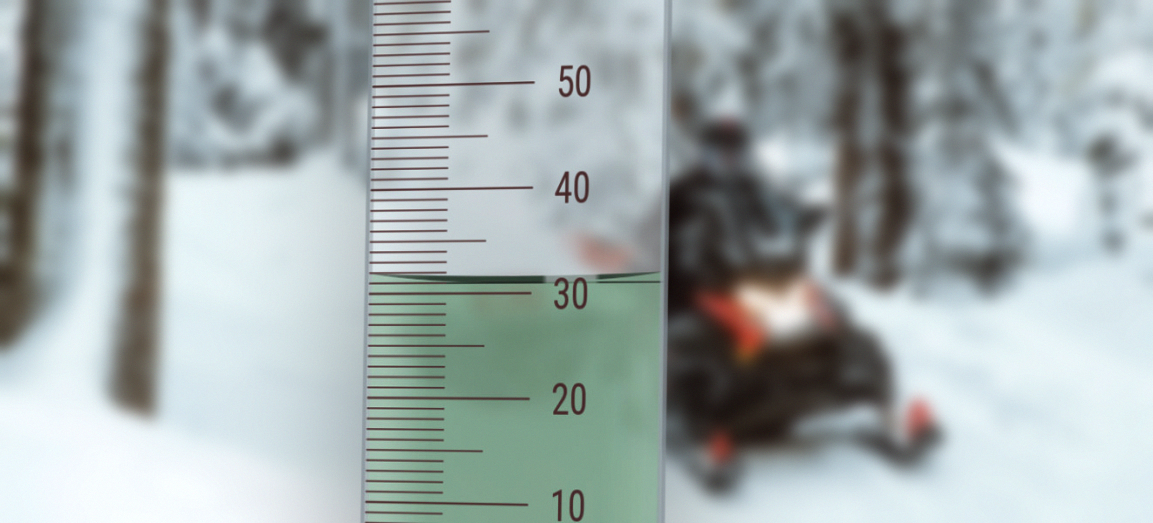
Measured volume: 31 mL
